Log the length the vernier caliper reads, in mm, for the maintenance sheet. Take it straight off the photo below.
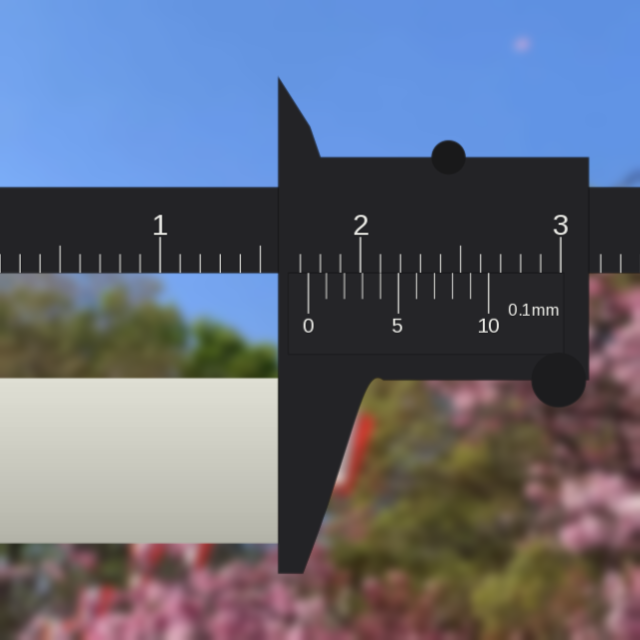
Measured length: 17.4 mm
